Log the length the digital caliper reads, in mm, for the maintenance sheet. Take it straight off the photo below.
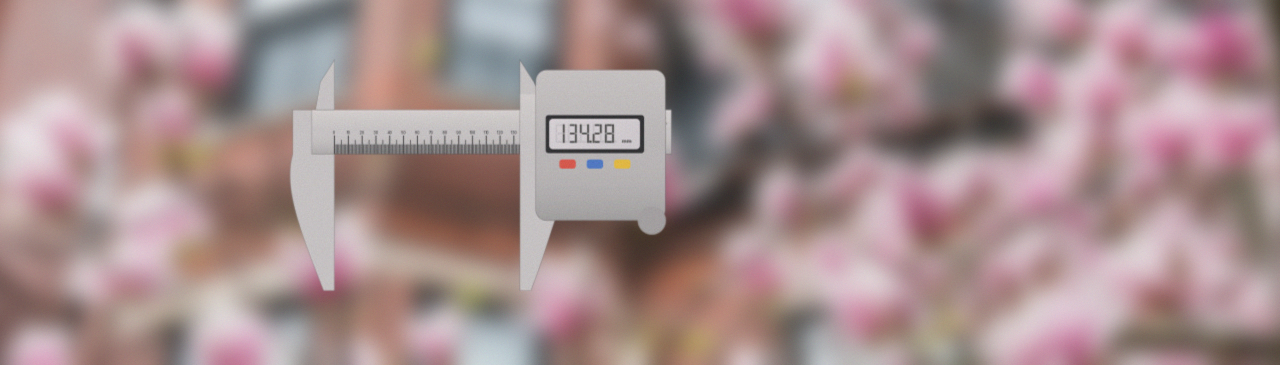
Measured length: 134.28 mm
